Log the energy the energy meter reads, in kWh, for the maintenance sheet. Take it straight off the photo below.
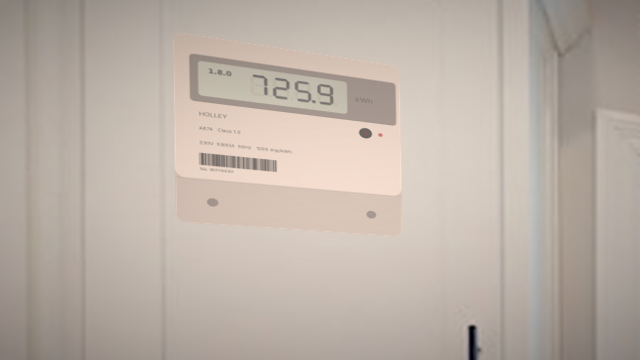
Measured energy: 725.9 kWh
